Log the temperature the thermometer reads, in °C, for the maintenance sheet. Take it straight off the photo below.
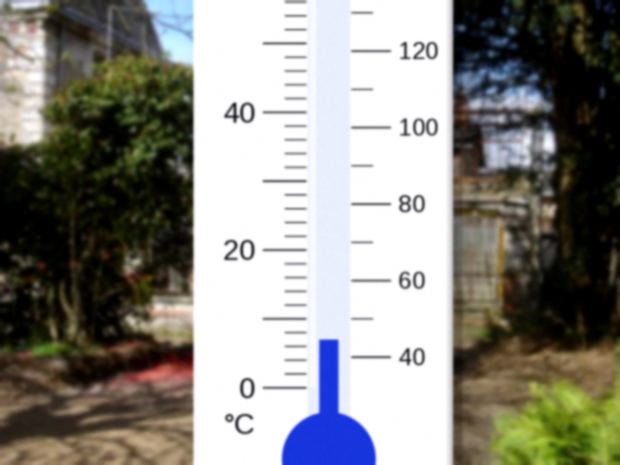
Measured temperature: 7 °C
